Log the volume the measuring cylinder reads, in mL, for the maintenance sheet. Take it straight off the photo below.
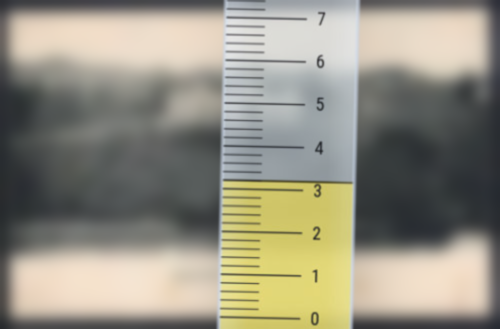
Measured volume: 3.2 mL
